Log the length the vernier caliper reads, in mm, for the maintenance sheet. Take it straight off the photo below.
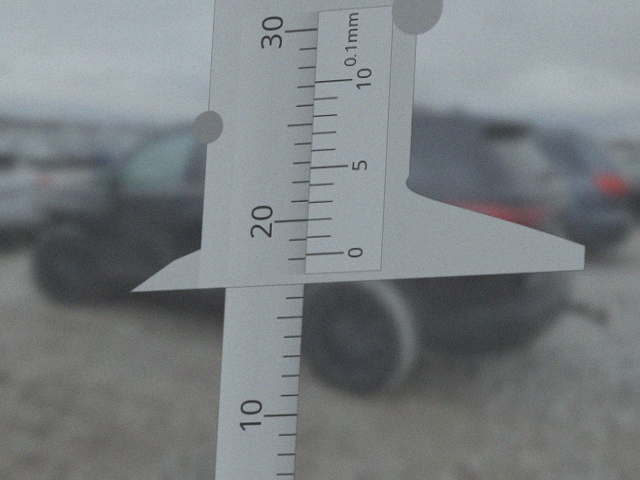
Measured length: 18.2 mm
